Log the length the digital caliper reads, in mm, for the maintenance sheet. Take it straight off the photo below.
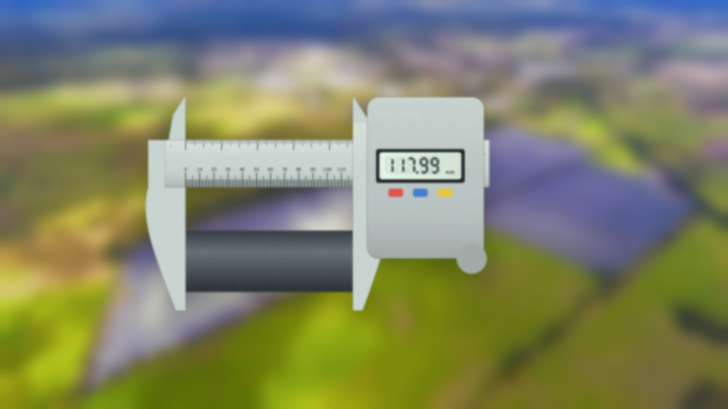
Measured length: 117.99 mm
